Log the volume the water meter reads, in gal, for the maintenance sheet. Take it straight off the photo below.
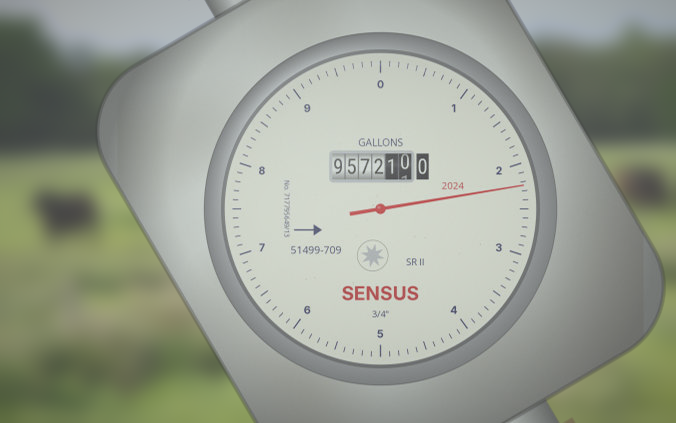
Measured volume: 9572102.2 gal
